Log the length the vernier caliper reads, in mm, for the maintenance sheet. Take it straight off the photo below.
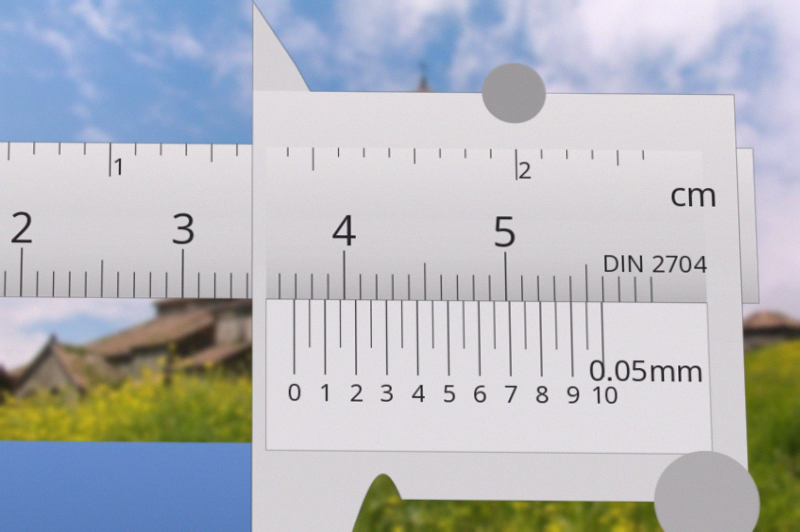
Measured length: 36.9 mm
